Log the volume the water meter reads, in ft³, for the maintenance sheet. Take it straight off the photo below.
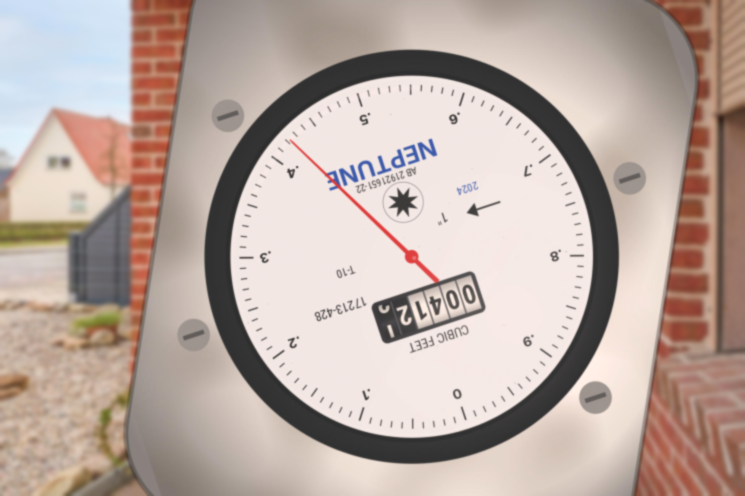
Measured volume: 4121.42 ft³
